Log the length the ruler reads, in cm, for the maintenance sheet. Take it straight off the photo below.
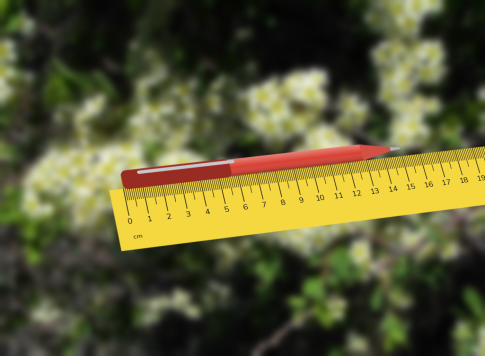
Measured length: 15 cm
